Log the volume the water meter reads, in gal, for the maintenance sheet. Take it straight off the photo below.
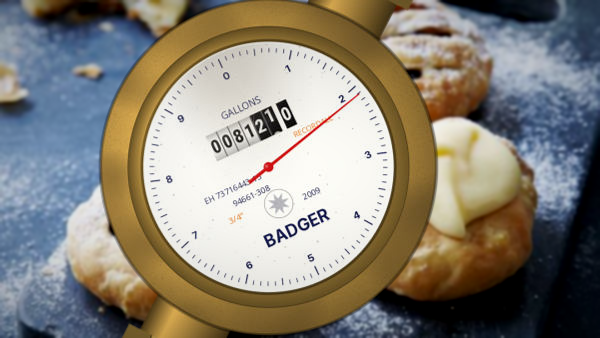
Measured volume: 81212.1 gal
